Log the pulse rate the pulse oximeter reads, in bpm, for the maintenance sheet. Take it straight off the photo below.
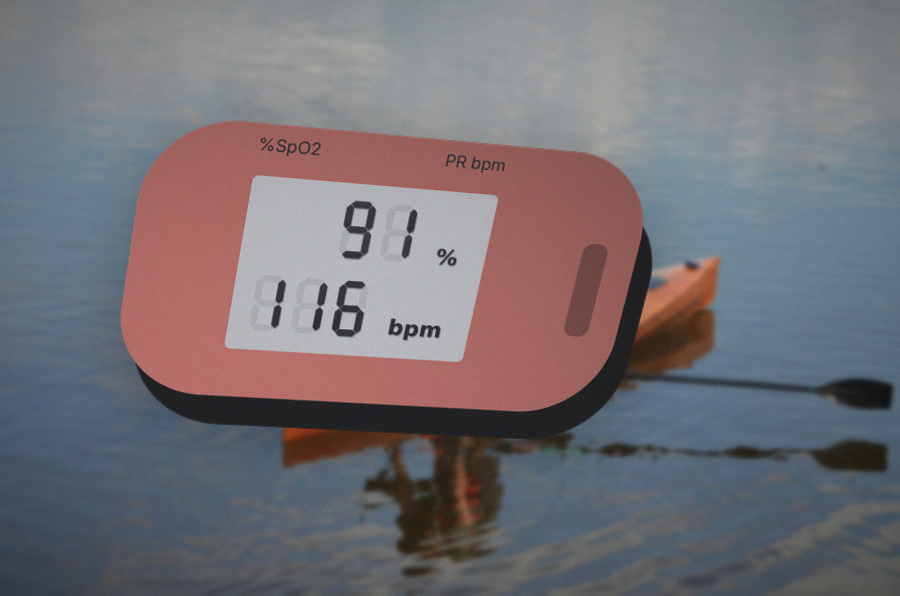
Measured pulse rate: 116 bpm
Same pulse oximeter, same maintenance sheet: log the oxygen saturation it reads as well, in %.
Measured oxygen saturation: 91 %
